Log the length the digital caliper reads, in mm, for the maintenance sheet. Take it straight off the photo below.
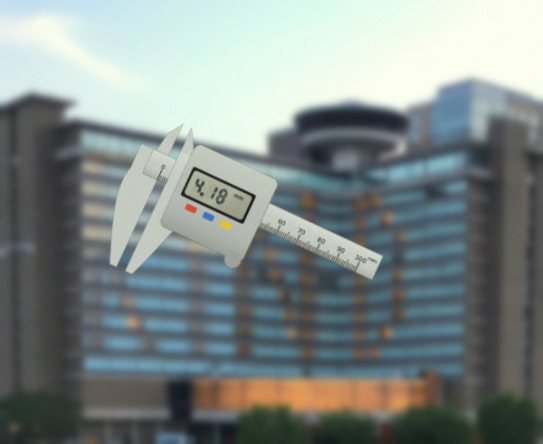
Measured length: 4.18 mm
